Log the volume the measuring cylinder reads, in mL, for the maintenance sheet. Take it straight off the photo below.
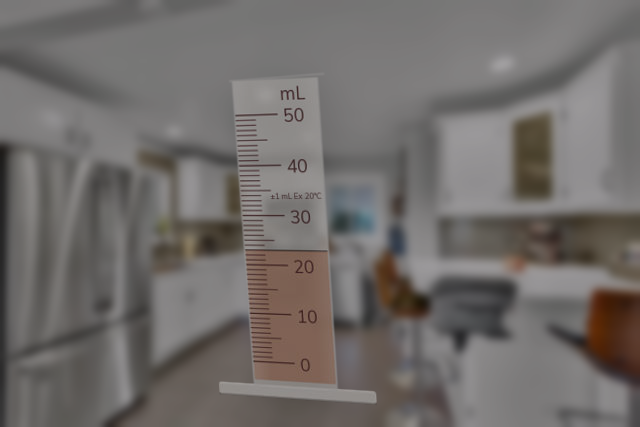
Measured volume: 23 mL
